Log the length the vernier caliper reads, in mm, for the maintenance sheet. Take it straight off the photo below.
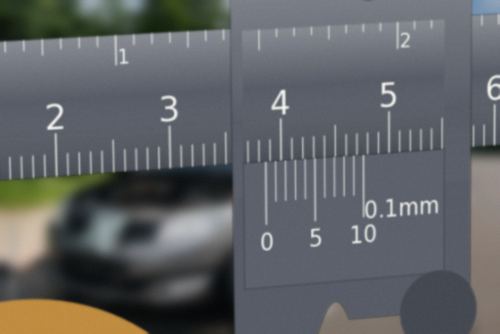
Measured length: 38.6 mm
